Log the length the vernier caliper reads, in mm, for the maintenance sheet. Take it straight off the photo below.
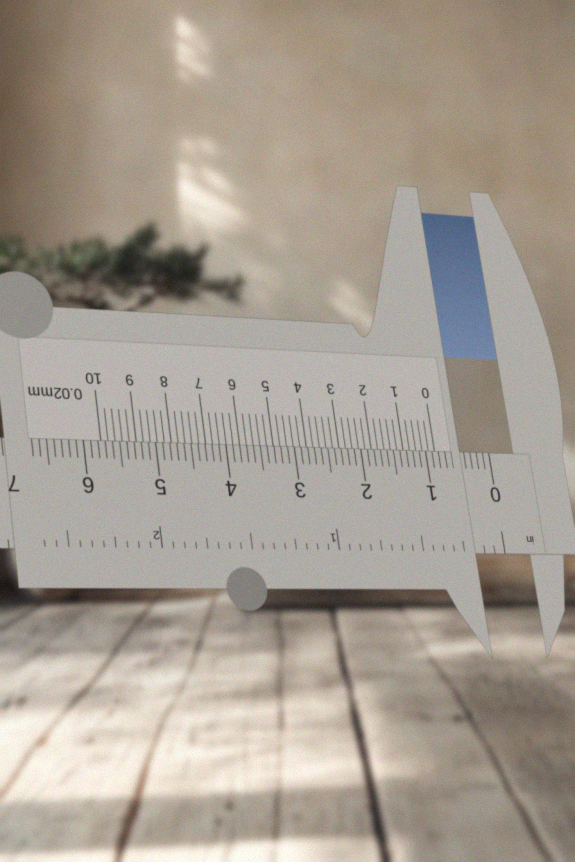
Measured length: 8.6 mm
